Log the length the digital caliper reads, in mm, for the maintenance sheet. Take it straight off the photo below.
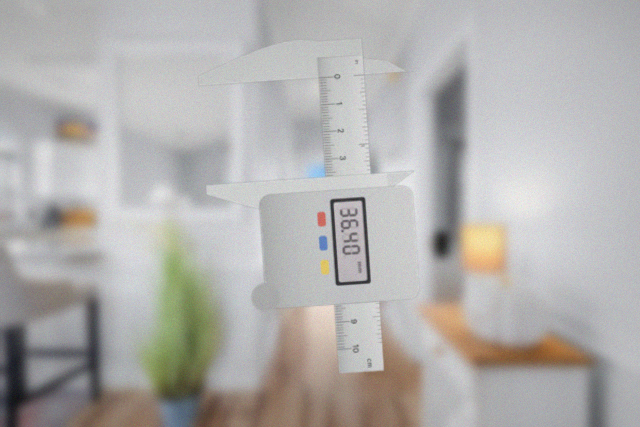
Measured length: 36.40 mm
